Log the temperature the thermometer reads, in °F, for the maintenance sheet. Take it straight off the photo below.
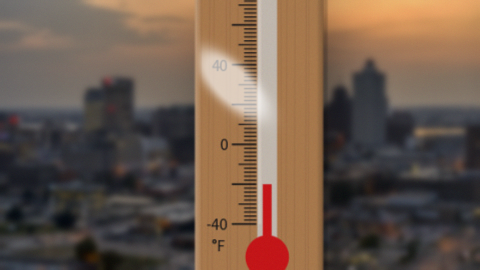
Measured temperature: -20 °F
